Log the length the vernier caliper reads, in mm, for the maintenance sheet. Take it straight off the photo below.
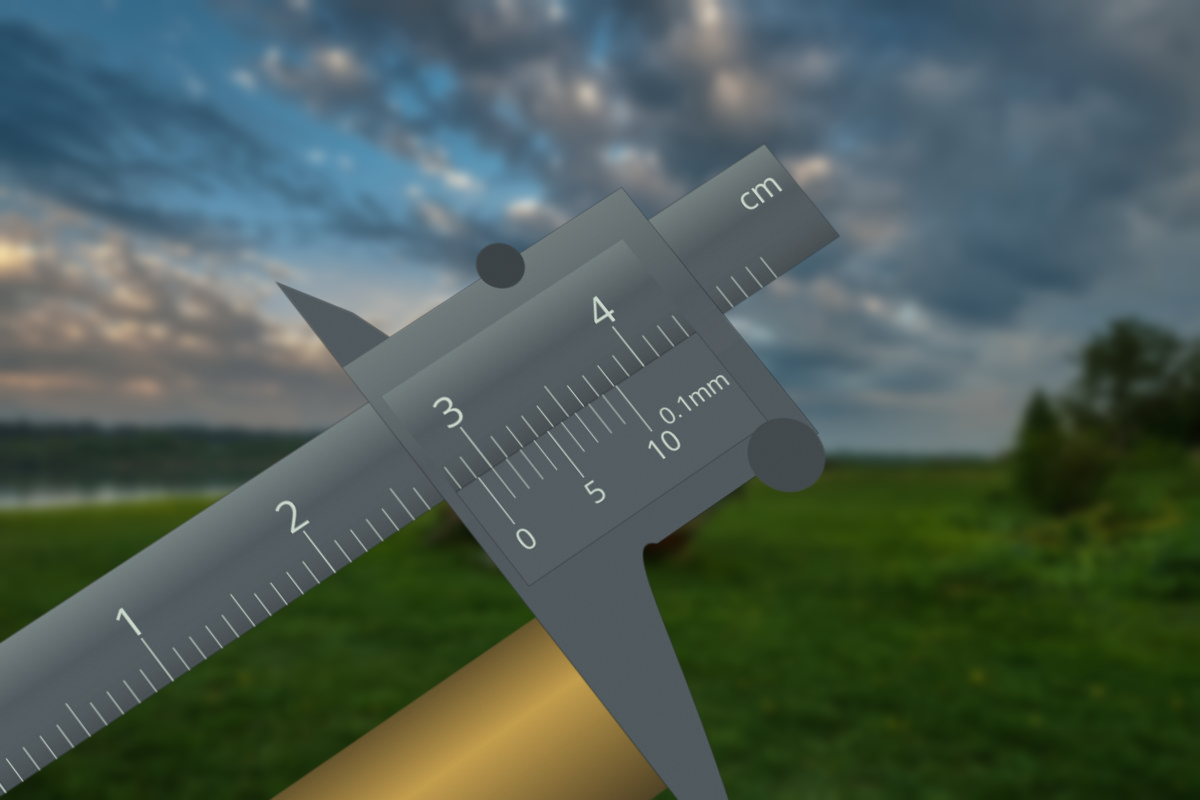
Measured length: 29.1 mm
